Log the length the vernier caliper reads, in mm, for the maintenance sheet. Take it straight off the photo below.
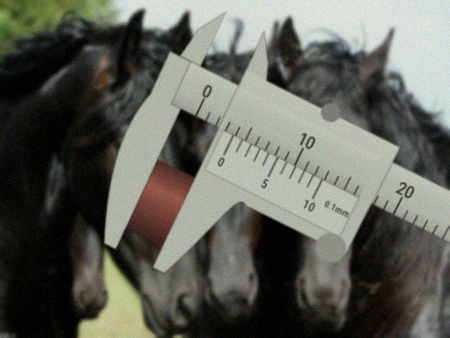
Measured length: 3.8 mm
